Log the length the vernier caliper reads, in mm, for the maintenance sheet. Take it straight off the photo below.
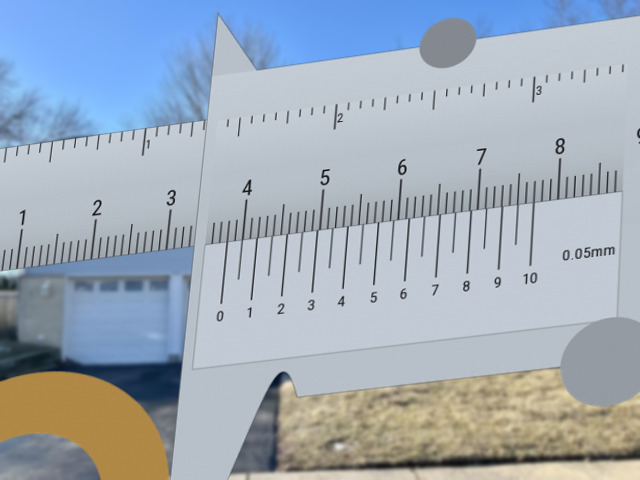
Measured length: 38.0 mm
